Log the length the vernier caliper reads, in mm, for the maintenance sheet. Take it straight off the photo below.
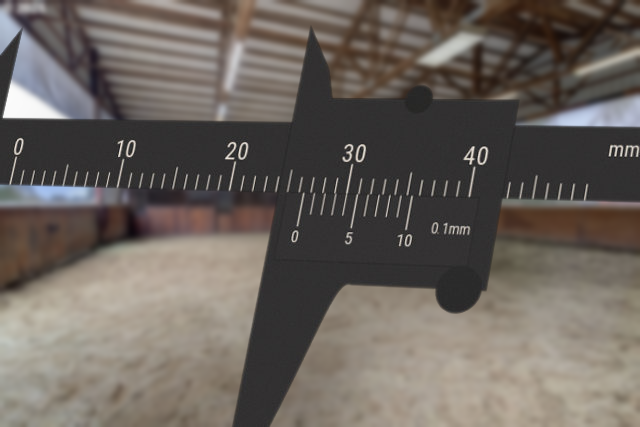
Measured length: 26.4 mm
